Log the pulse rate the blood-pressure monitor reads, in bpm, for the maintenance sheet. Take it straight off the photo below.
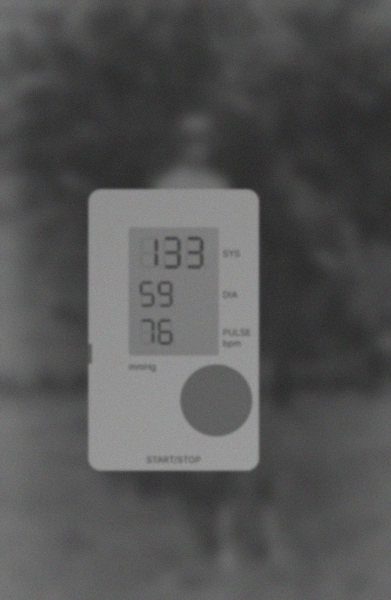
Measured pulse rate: 76 bpm
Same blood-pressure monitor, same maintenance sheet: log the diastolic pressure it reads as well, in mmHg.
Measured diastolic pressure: 59 mmHg
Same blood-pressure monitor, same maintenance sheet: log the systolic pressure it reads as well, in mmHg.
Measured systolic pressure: 133 mmHg
